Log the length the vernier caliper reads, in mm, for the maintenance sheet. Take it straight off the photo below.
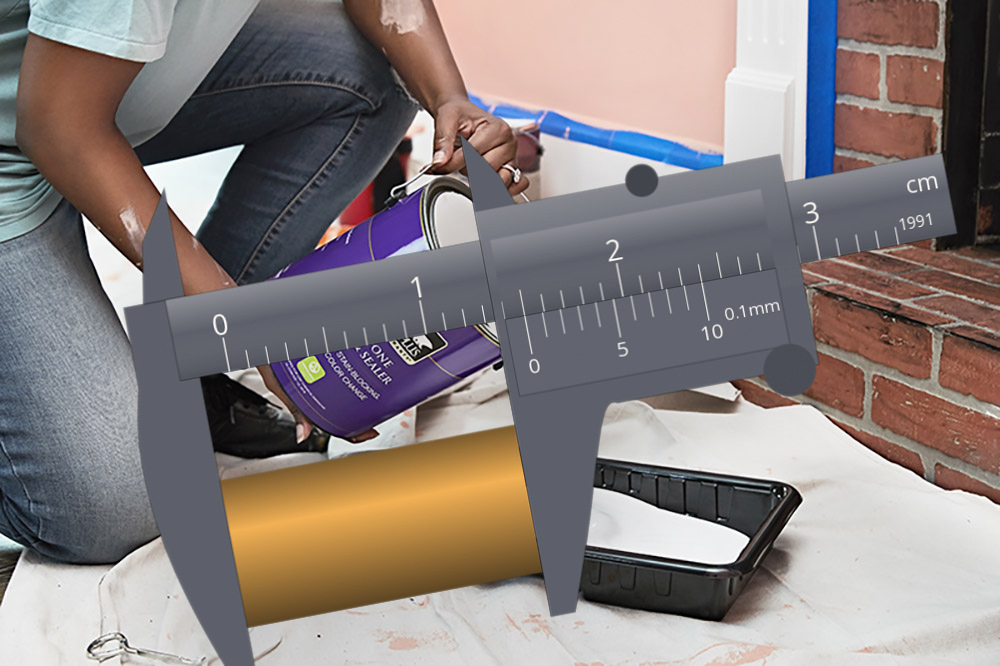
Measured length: 15.0 mm
